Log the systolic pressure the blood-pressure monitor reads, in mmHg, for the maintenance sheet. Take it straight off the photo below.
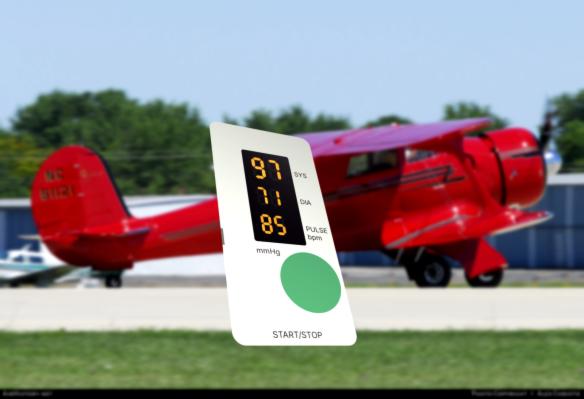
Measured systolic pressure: 97 mmHg
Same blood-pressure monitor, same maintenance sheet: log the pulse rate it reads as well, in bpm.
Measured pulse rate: 85 bpm
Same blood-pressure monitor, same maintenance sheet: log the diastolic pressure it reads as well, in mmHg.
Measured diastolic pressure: 71 mmHg
